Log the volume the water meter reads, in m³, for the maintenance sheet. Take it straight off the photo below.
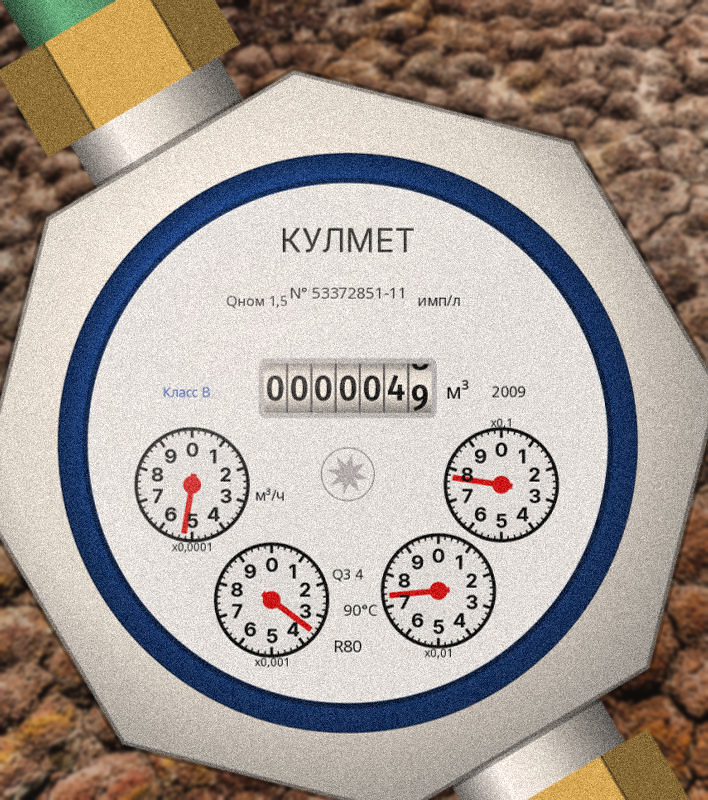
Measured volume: 48.7735 m³
